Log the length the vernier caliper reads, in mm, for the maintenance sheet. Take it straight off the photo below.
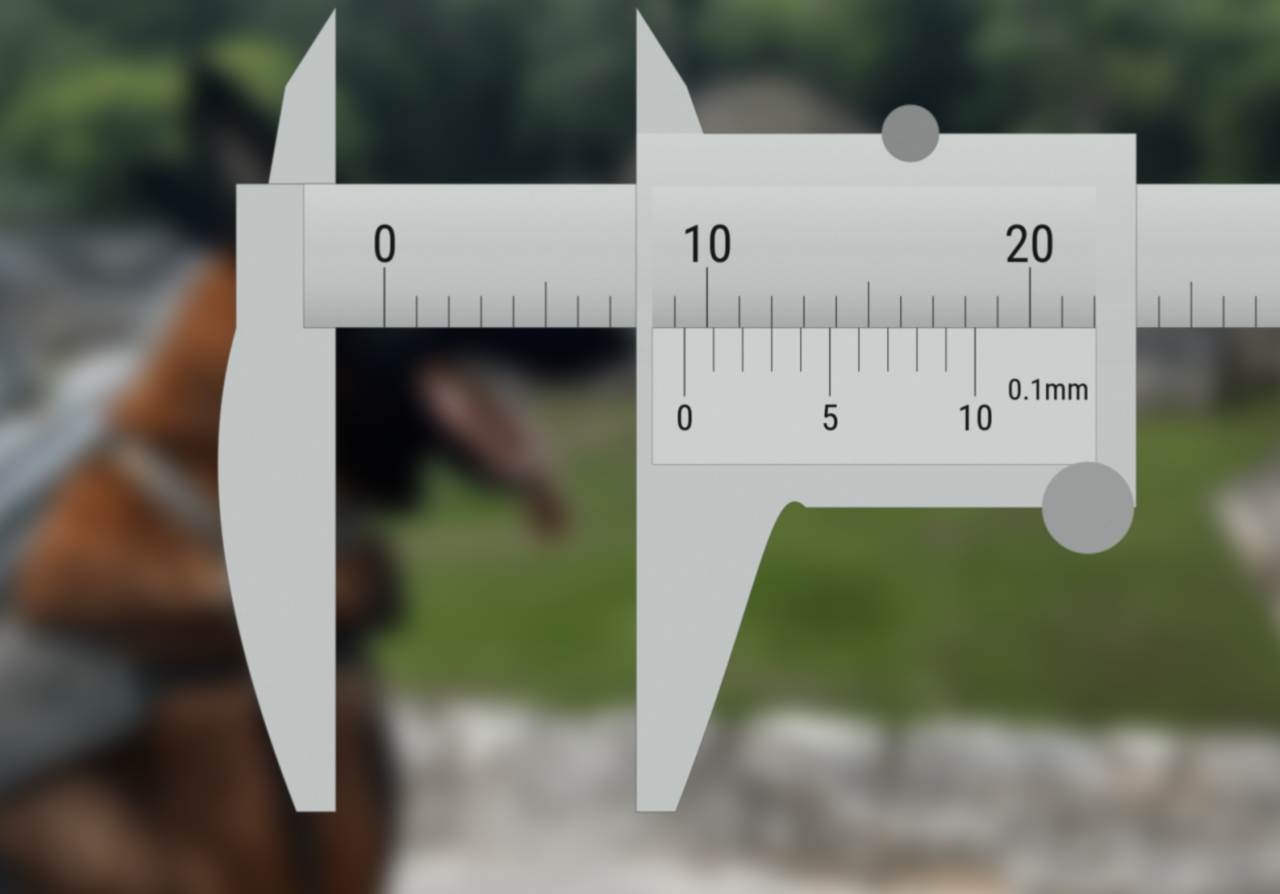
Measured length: 9.3 mm
